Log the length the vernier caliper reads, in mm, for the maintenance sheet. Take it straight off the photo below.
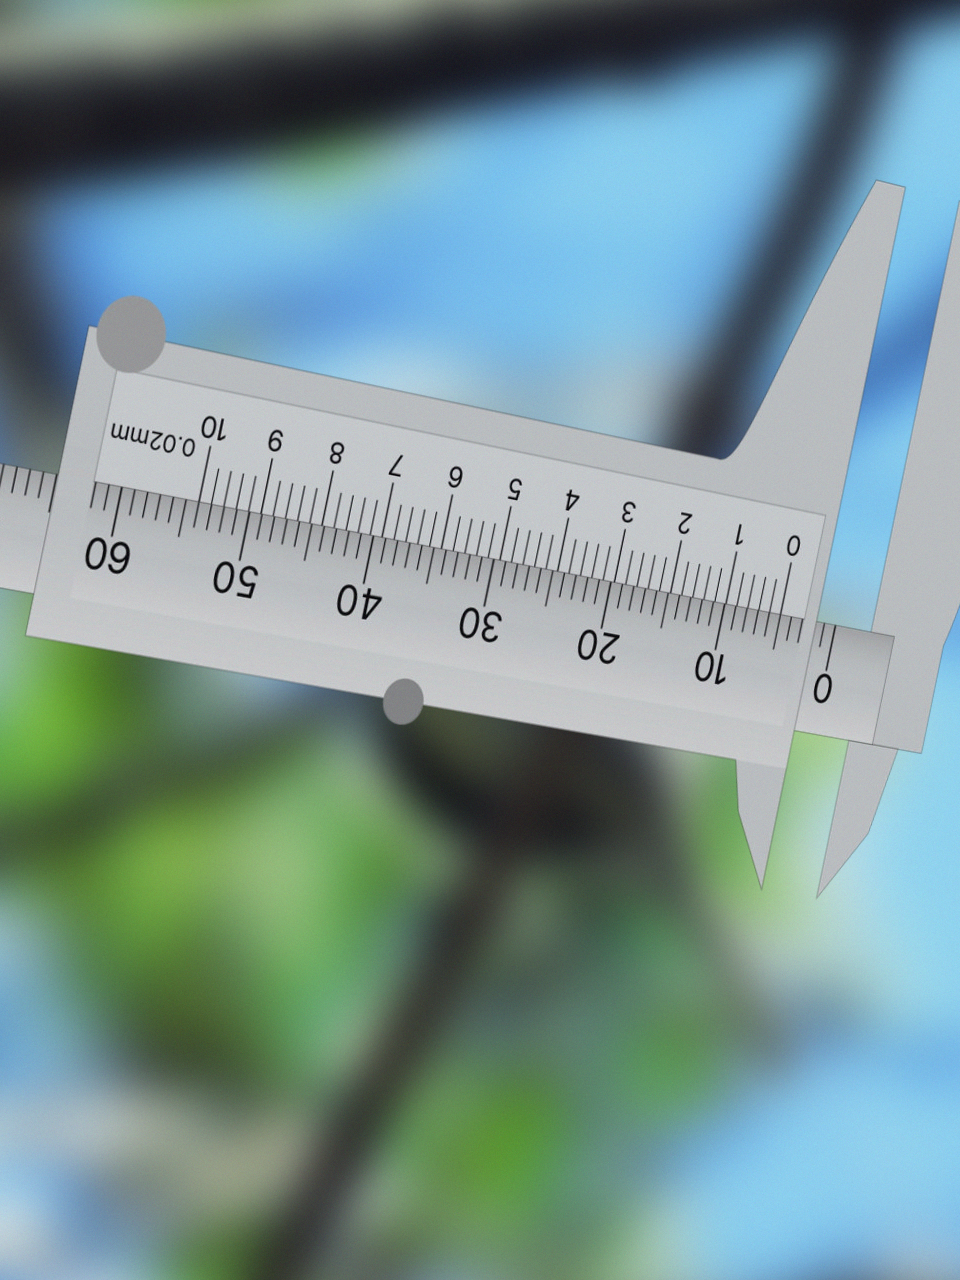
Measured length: 5.0 mm
